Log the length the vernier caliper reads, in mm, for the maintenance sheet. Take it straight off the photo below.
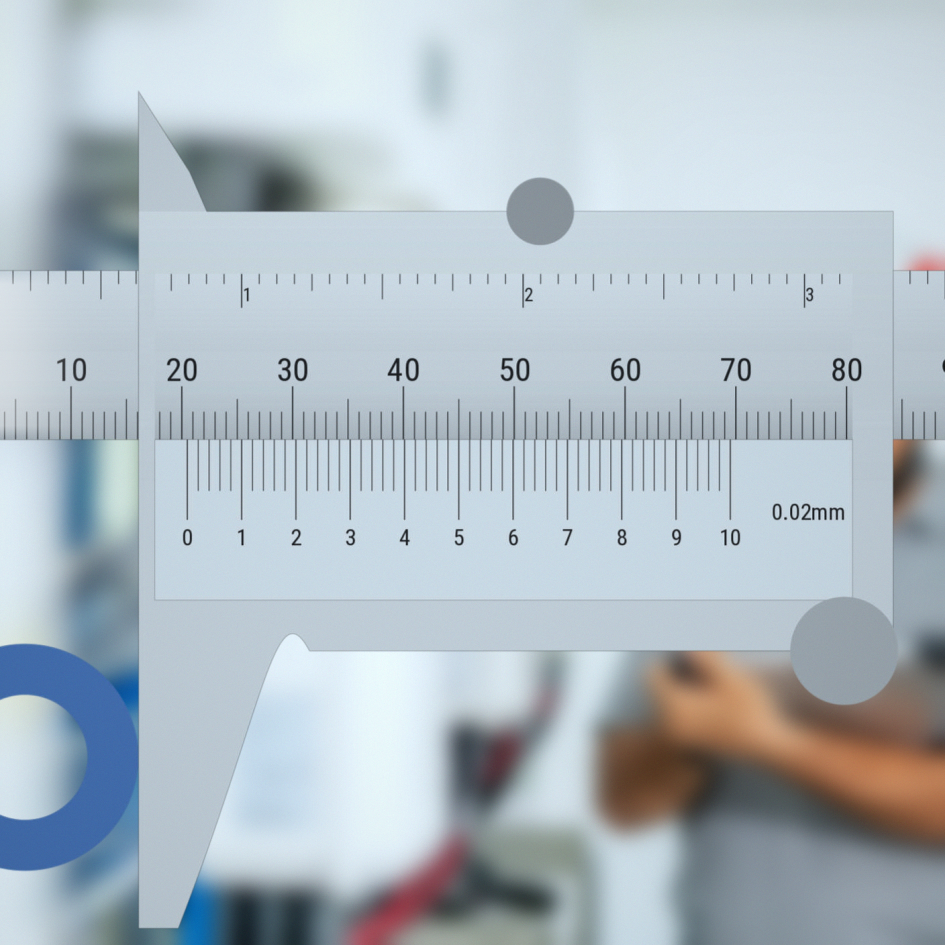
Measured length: 20.5 mm
